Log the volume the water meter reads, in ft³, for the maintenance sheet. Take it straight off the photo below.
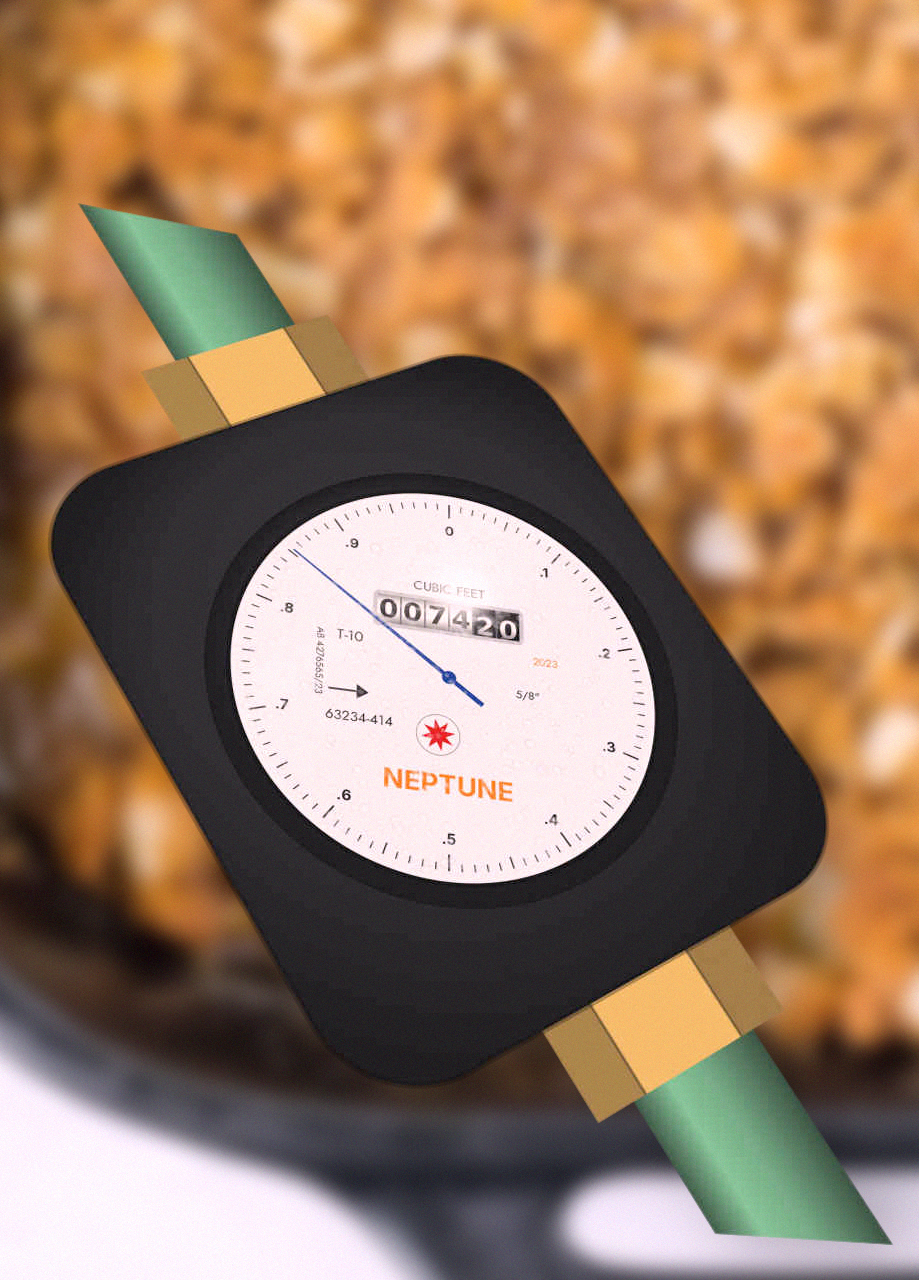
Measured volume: 7419.85 ft³
